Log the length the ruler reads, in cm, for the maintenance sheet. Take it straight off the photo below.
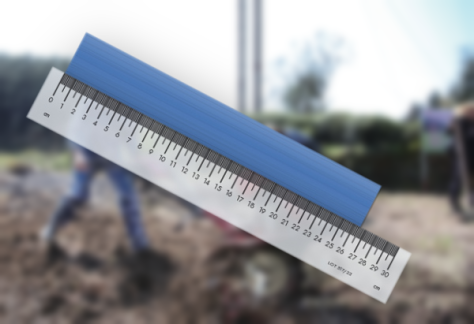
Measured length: 26.5 cm
